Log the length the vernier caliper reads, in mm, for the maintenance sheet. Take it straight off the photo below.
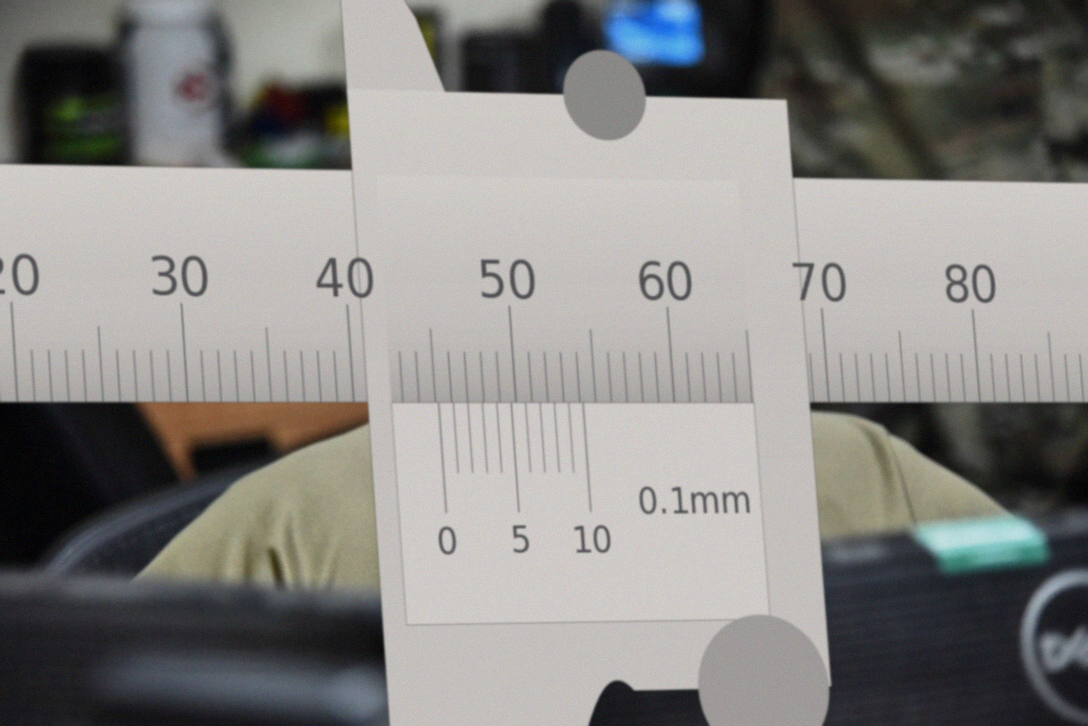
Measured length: 45.2 mm
